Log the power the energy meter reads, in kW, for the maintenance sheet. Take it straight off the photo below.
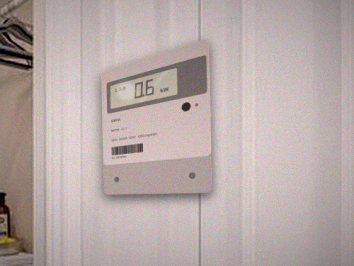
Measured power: 0.6 kW
